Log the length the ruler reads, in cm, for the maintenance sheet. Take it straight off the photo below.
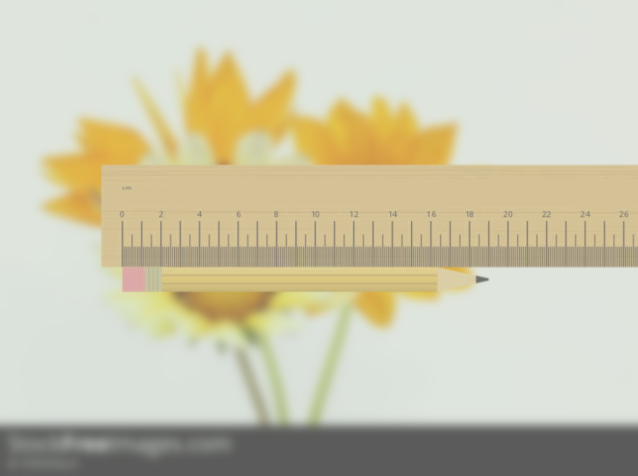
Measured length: 19 cm
